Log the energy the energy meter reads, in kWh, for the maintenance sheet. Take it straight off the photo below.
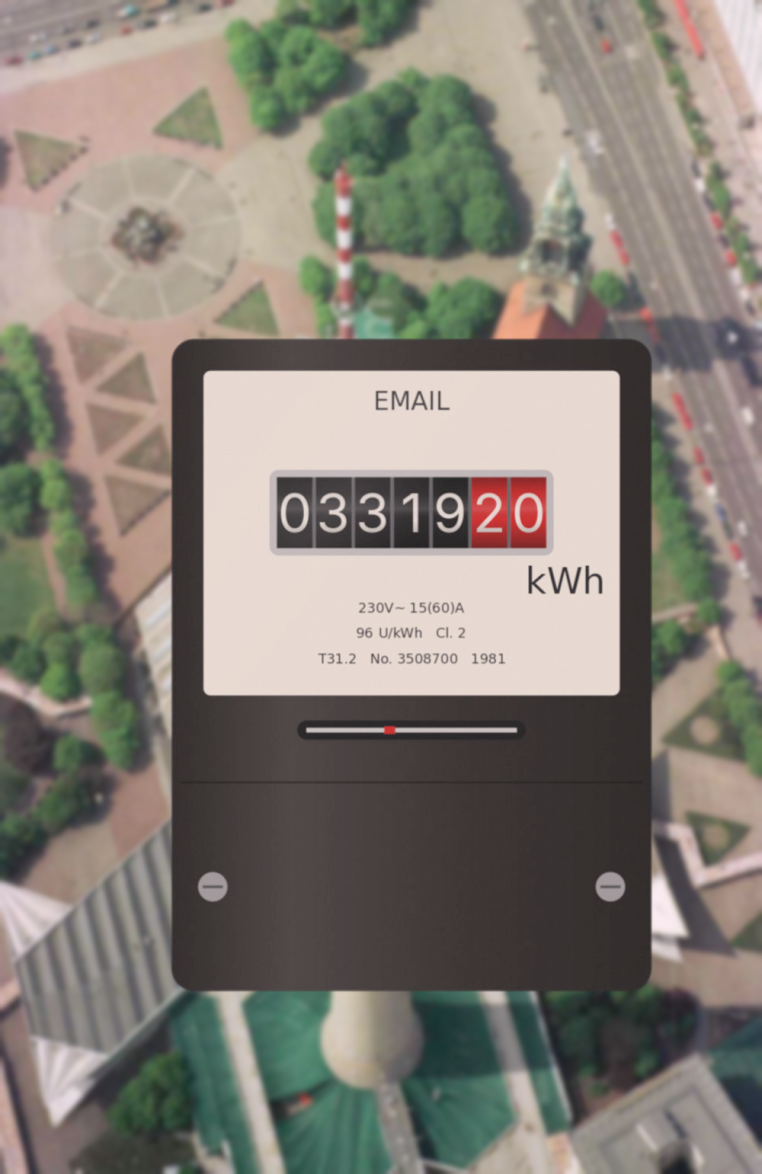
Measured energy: 3319.20 kWh
